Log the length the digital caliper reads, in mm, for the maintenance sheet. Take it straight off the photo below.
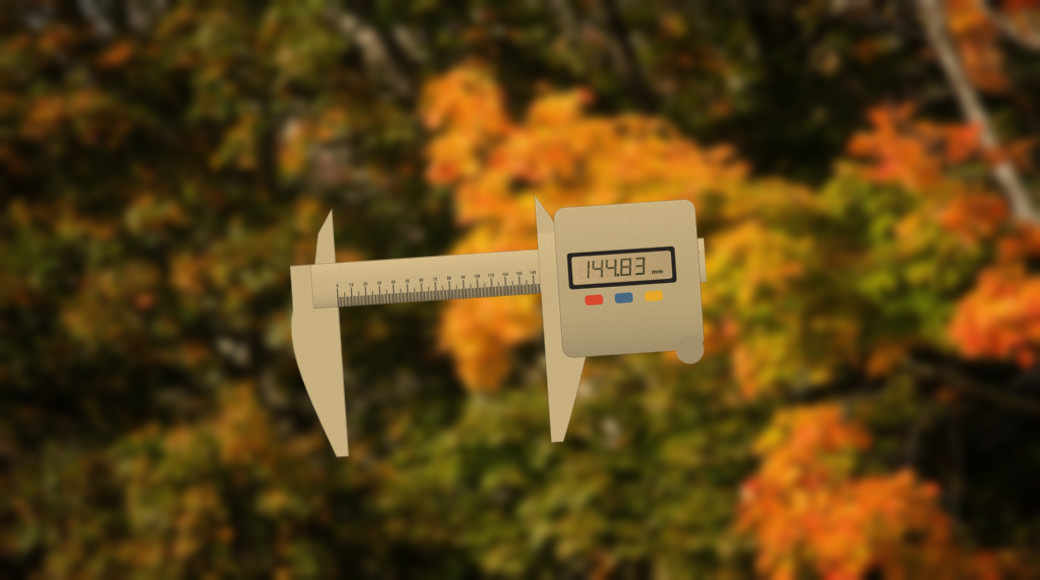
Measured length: 144.83 mm
